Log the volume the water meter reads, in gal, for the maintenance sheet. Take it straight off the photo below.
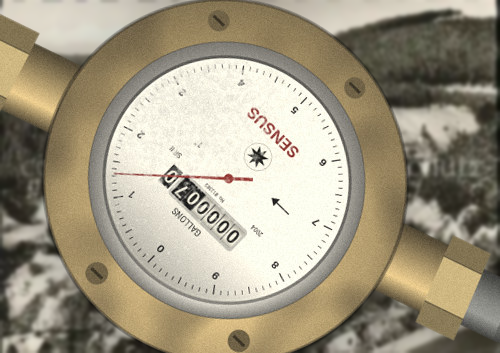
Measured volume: 71.3 gal
